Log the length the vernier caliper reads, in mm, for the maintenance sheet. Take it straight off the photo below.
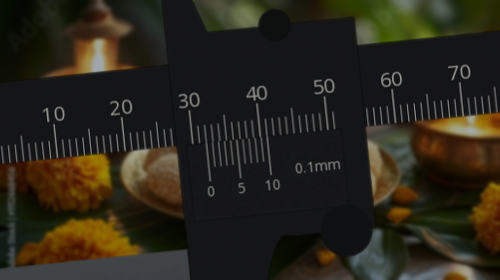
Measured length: 32.0 mm
